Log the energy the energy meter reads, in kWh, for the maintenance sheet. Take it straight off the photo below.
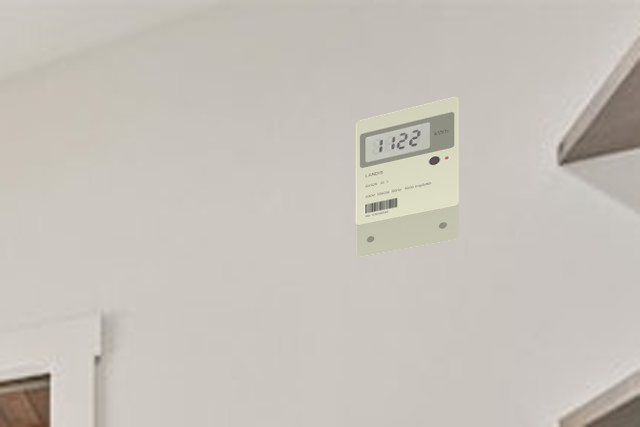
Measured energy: 1122 kWh
